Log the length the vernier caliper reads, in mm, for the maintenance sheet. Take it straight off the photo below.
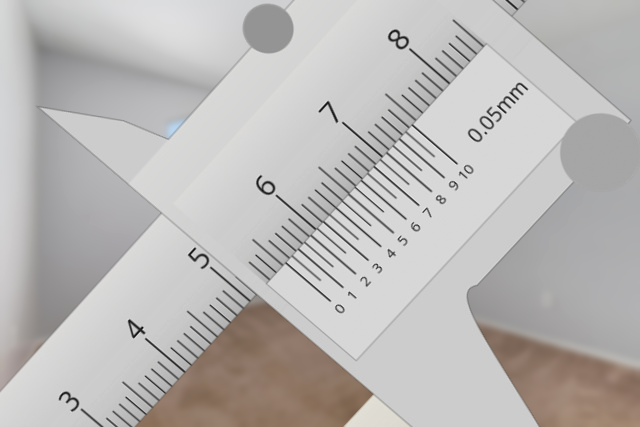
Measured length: 55.4 mm
